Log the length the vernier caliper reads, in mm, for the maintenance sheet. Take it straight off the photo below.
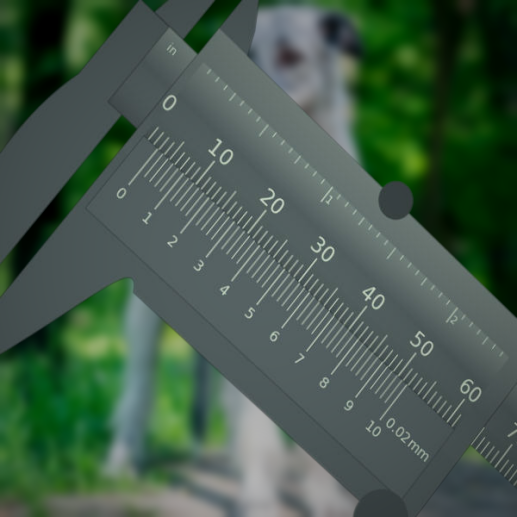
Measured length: 2.8 mm
